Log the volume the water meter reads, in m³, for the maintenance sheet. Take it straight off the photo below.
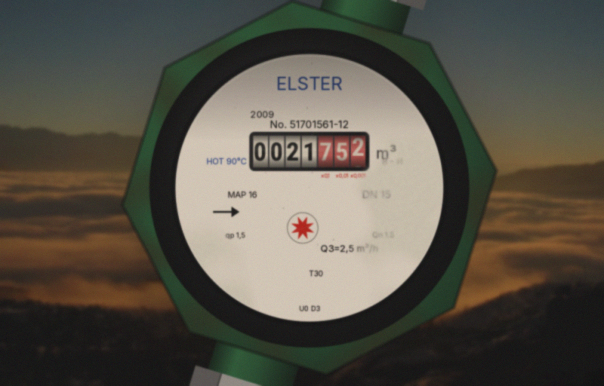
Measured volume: 21.752 m³
